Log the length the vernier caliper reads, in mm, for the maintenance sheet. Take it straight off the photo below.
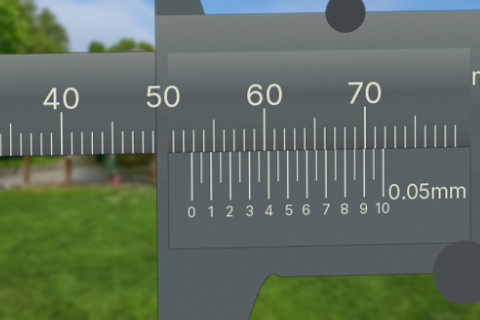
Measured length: 52.8 mm
